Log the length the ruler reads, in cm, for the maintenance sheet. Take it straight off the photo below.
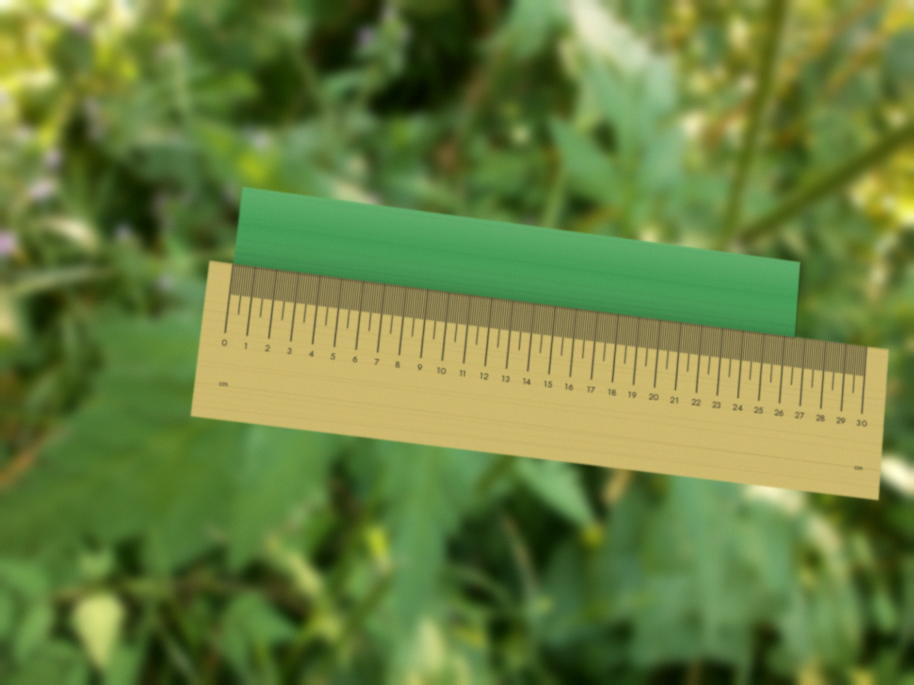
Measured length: 26.5 cm
